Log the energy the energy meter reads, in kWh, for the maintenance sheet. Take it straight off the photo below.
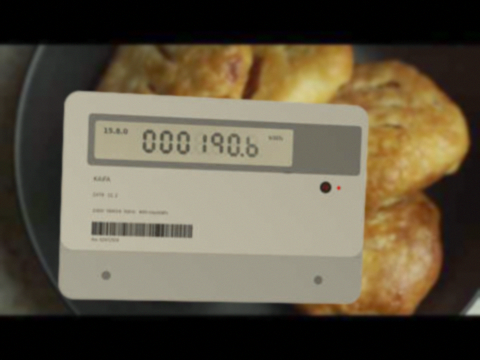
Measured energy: 190.6 kWh
